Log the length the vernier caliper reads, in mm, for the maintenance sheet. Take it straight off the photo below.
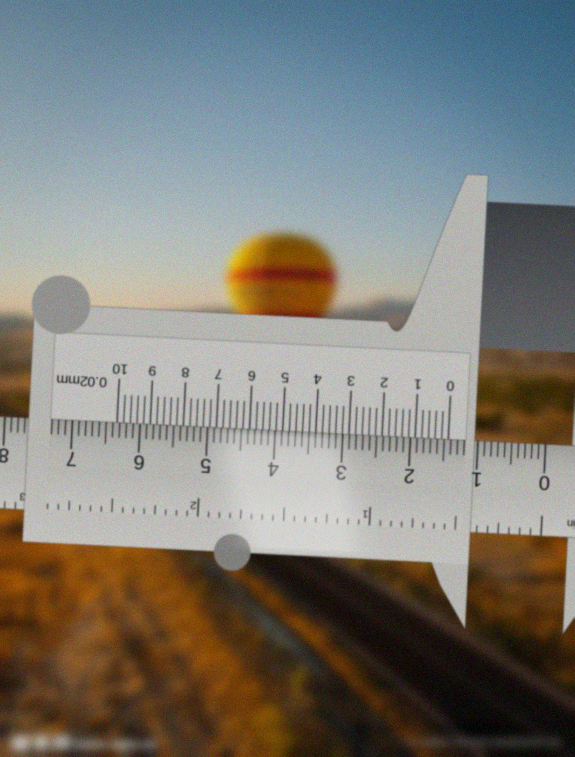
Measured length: 14.4 mm
